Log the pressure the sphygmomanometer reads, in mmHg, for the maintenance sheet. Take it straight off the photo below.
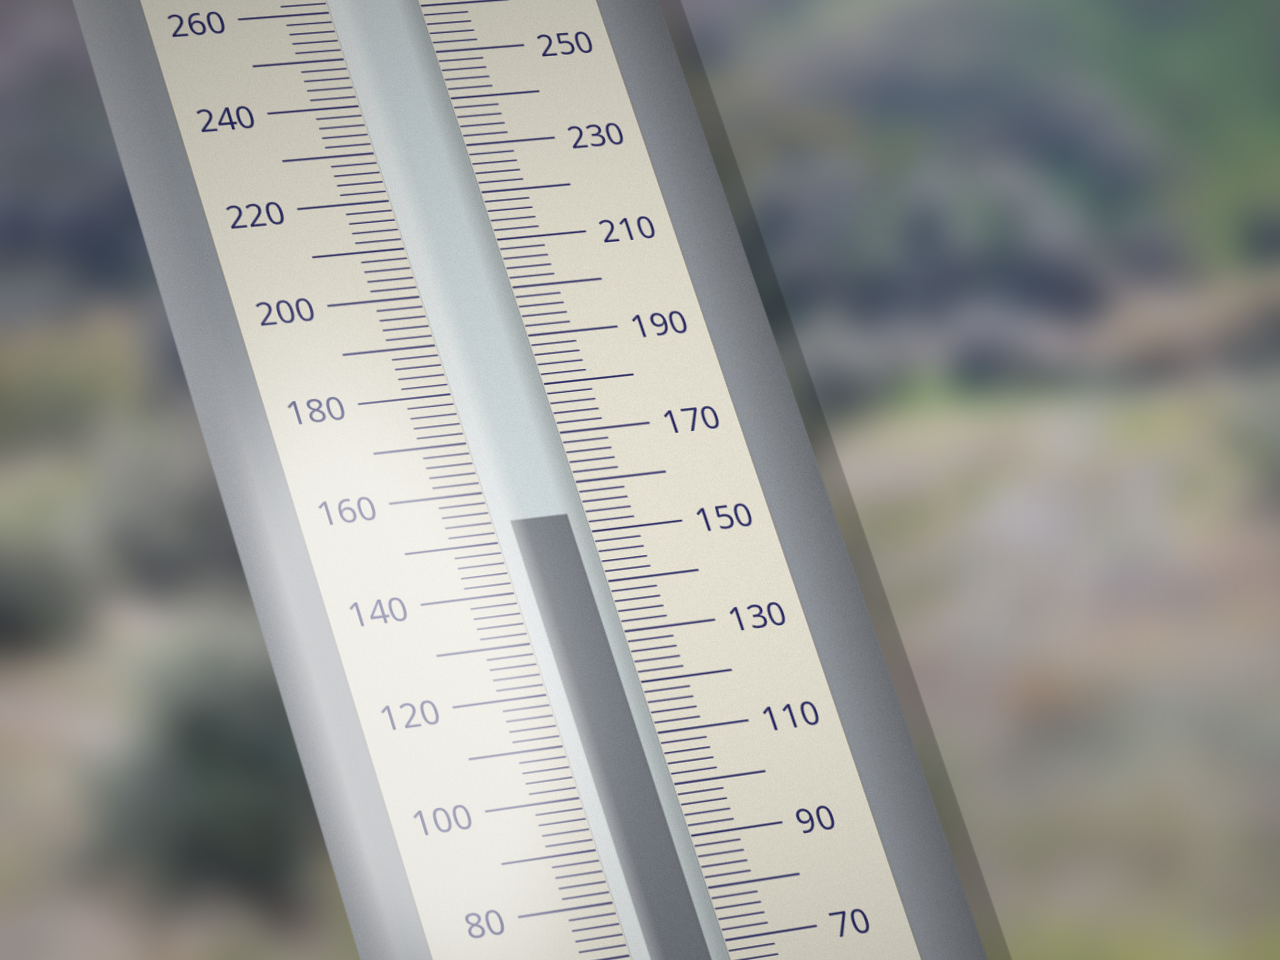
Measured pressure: 154 mmHg
